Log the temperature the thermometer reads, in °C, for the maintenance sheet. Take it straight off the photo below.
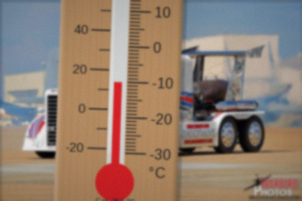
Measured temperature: -10 °C
